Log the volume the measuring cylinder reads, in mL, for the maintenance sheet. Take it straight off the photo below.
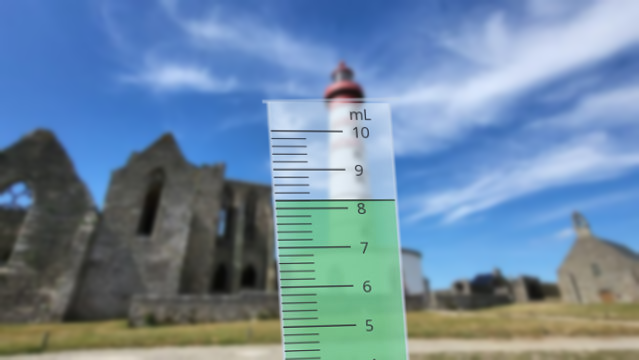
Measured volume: 8.2 mL
